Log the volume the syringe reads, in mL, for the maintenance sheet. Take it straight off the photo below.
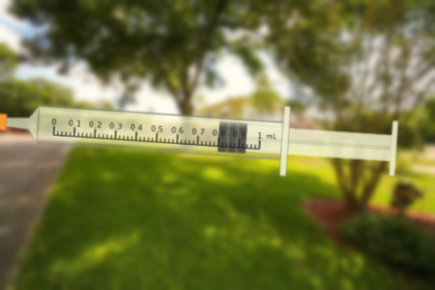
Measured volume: 0.8 mL
